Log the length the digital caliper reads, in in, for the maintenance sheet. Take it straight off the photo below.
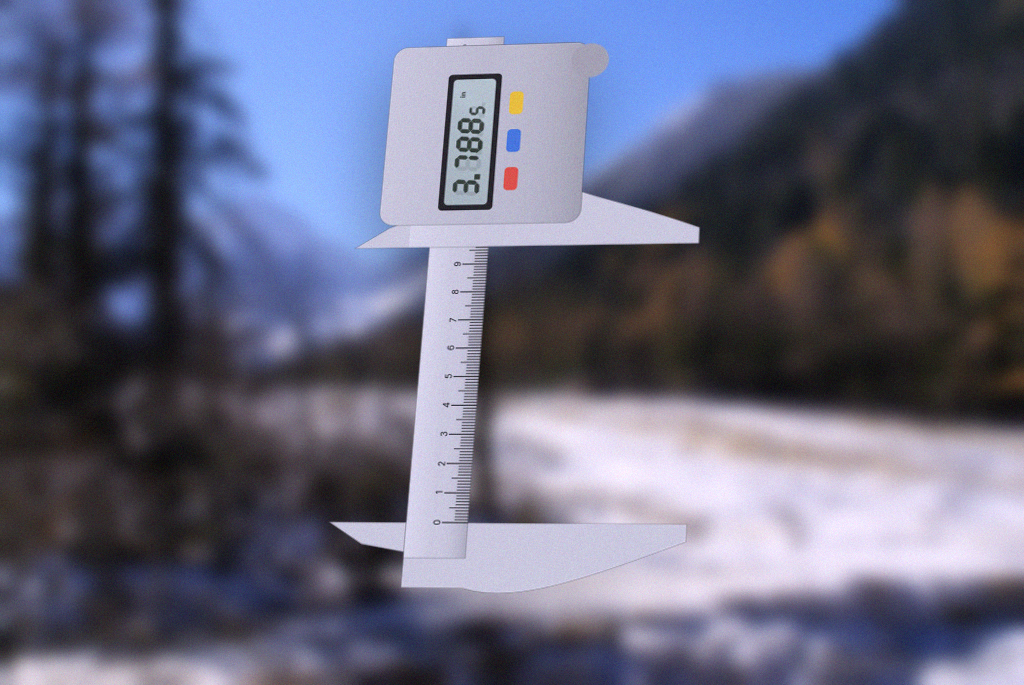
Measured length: 3.7885 in
